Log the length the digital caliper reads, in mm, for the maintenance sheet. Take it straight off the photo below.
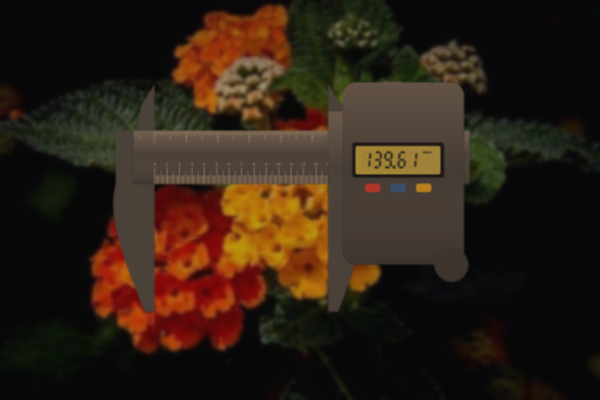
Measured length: 139.61 mm
